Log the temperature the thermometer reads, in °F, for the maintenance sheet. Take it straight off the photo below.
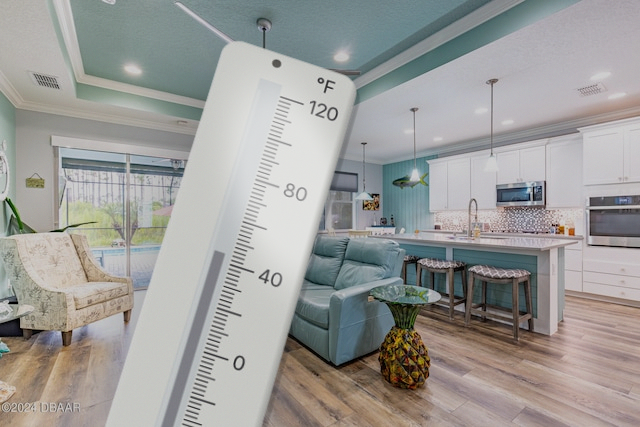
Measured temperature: 44 °F
